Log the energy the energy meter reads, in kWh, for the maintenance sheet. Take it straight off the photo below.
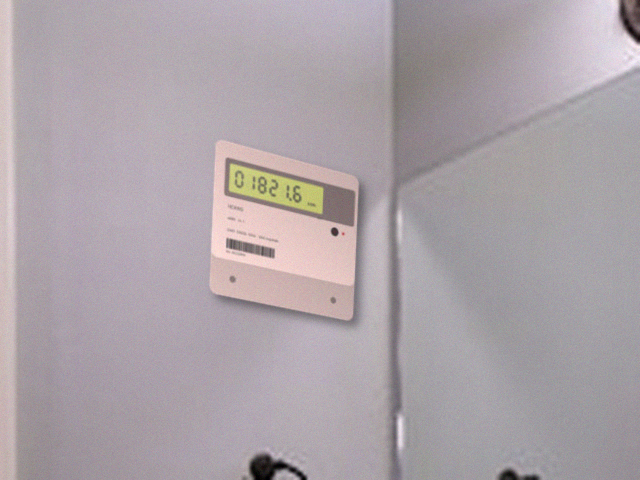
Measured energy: 1821.6 kWh
